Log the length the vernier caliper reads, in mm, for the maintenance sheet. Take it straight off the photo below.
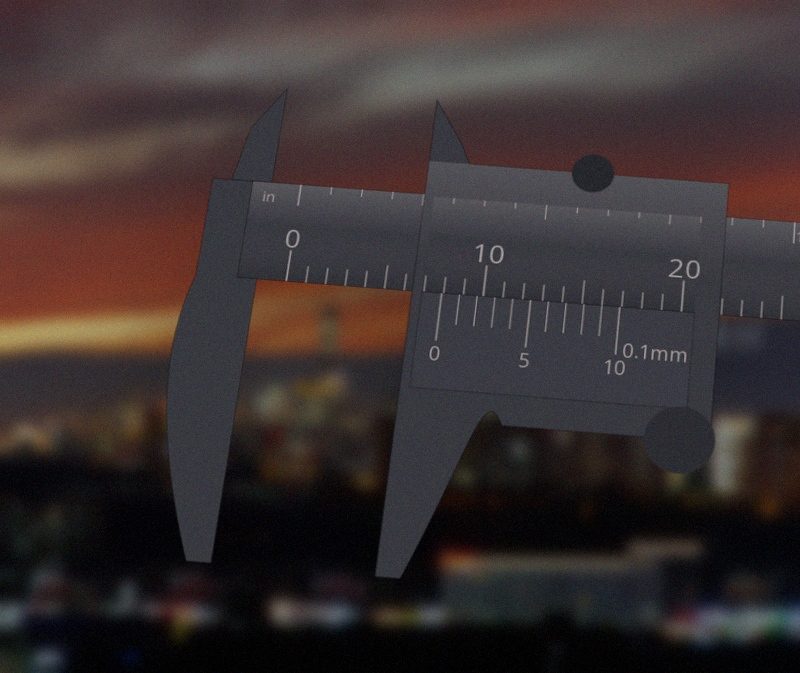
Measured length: 7.9 mm
